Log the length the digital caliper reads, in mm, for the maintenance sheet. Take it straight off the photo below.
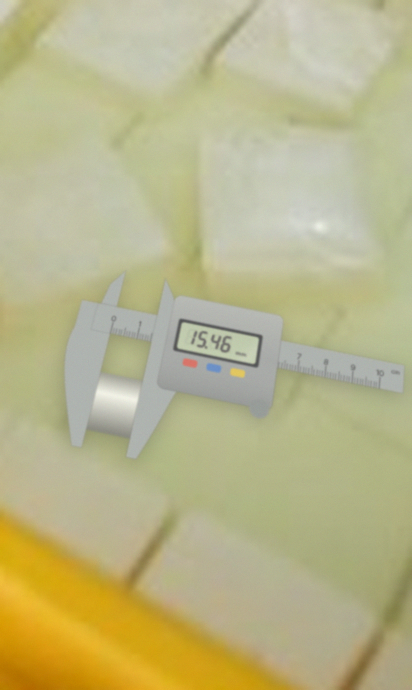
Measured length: 15.46 mm
